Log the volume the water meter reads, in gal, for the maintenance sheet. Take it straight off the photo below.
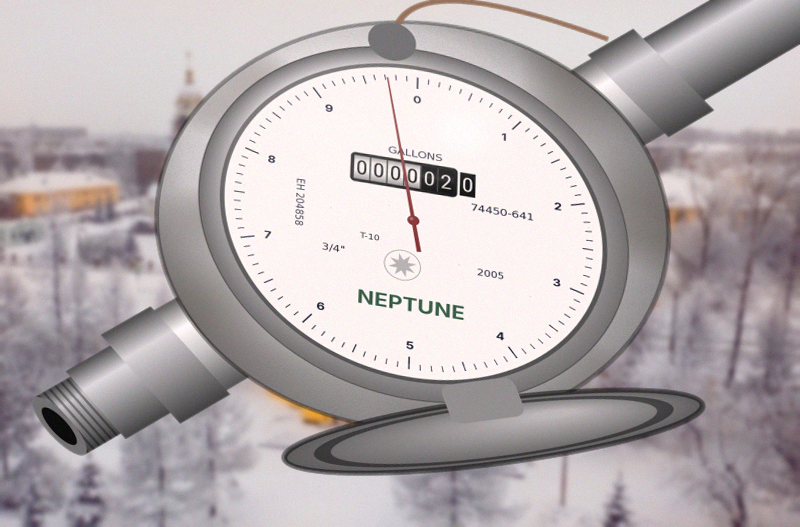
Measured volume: 19.7 gal
